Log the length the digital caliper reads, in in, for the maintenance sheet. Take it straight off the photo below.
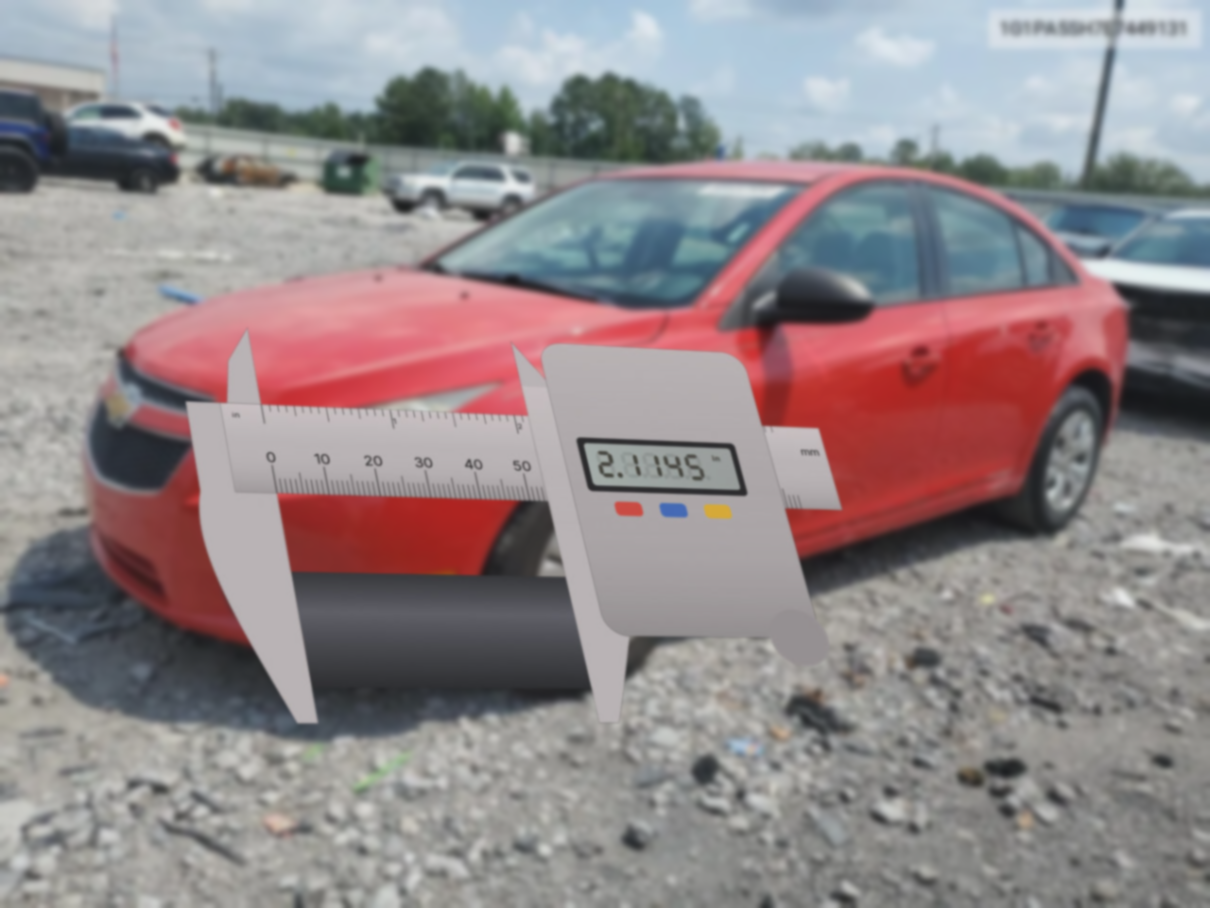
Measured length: 2.1145 in
